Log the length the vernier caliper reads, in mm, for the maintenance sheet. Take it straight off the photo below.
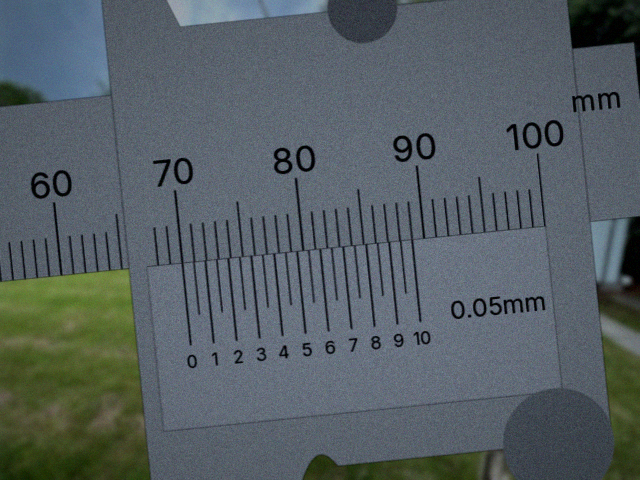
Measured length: 70.0 mm
